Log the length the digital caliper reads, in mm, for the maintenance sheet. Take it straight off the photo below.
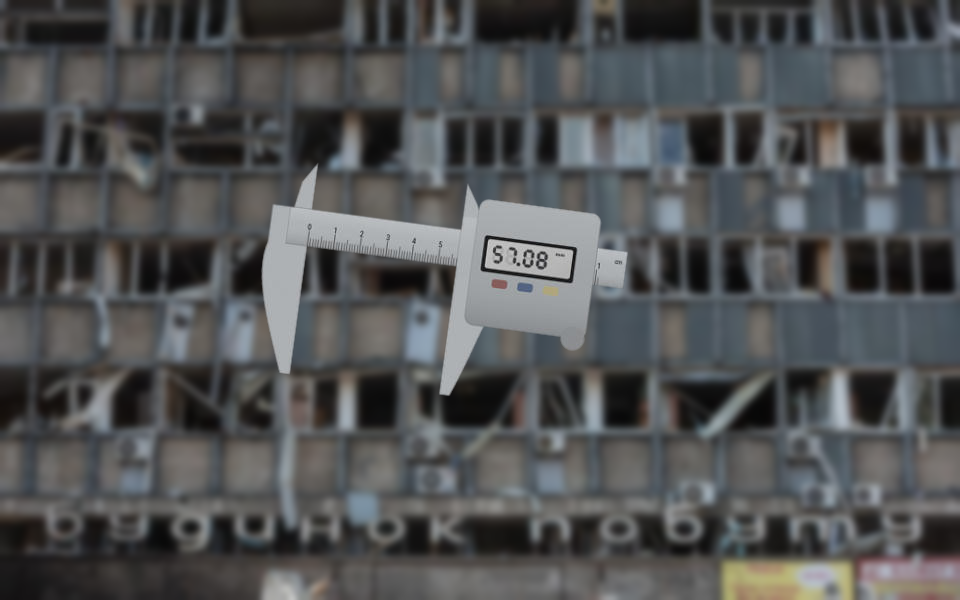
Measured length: 57.08 mm
